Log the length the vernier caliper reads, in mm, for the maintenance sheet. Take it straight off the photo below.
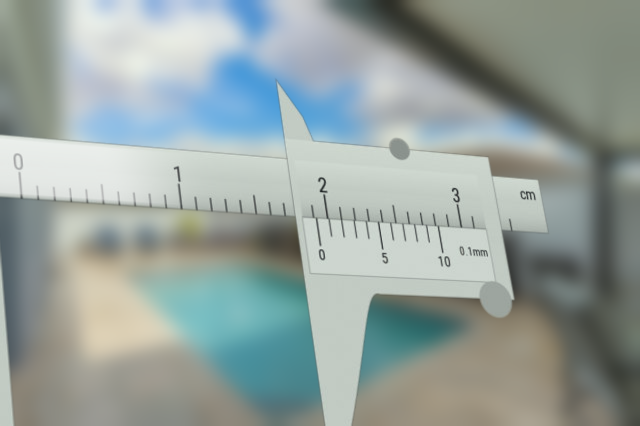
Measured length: 19.2 mm
